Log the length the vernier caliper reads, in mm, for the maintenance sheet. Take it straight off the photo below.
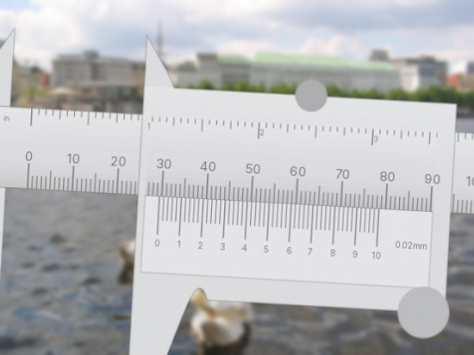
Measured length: 29.5 mm
